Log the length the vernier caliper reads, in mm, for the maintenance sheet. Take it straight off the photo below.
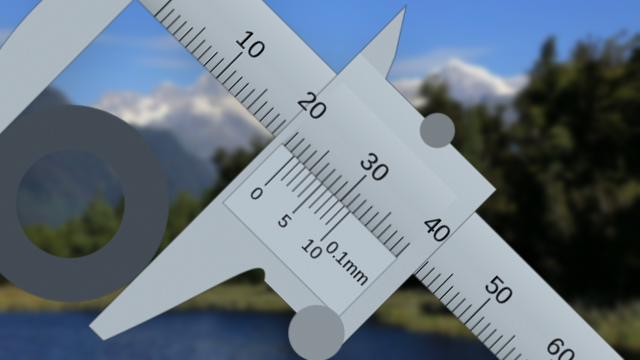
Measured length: 22.6 mm
